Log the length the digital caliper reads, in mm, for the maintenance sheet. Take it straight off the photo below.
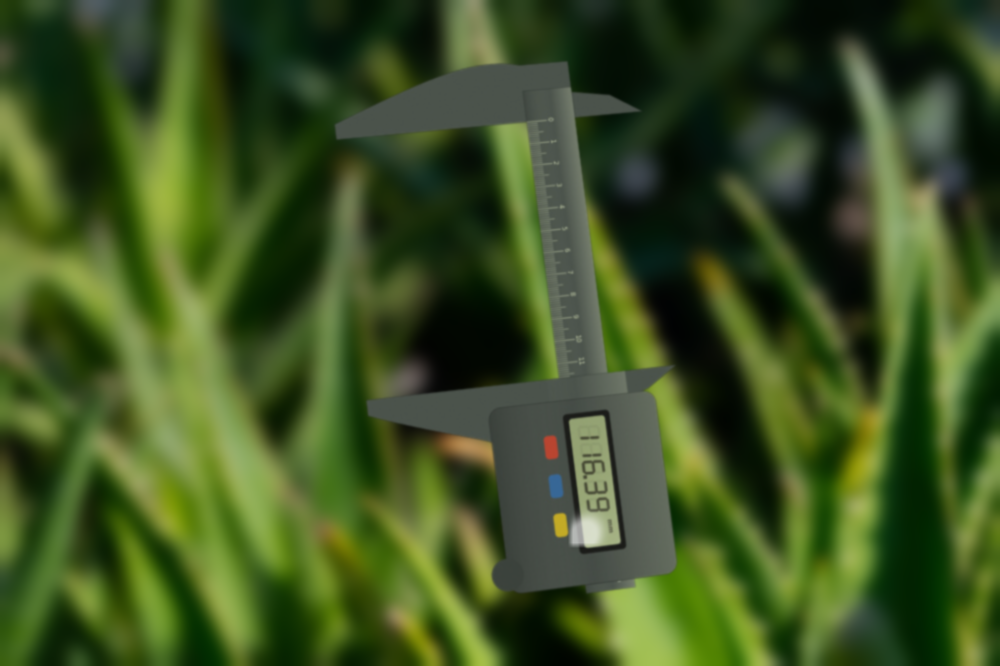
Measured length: 116.39 mm
